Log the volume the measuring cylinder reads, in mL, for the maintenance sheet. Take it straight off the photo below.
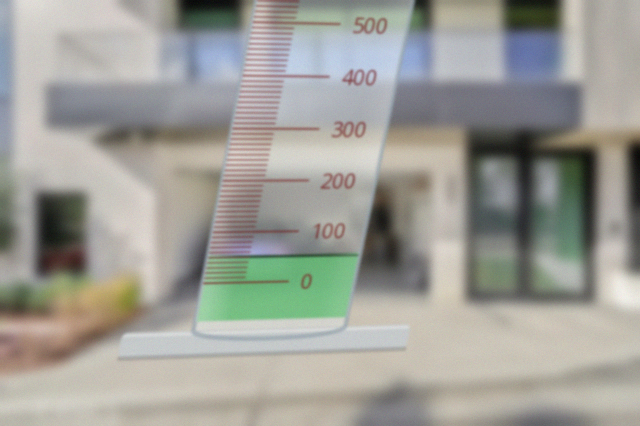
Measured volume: 50 mL
